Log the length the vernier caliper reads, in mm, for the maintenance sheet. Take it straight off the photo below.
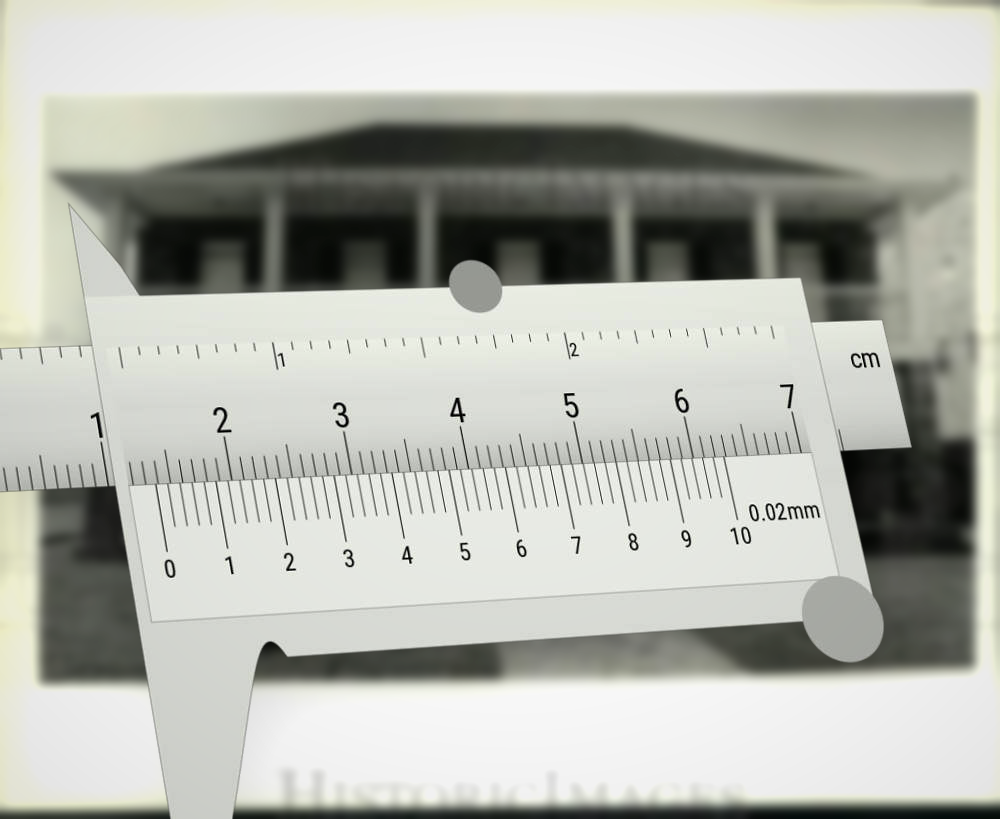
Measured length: 13.8 mm
